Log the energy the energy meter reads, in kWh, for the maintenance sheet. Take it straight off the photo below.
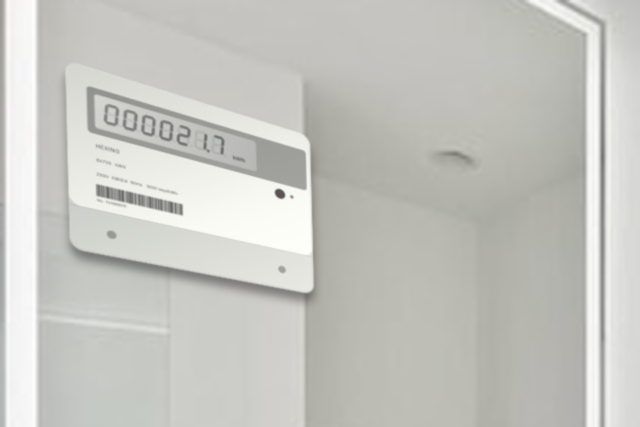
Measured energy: 21.7 kWh
